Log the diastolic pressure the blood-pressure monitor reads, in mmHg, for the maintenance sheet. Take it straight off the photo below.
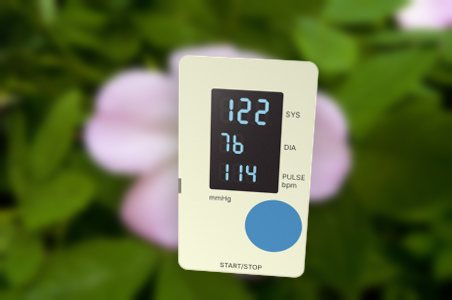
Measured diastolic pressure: 76 mmHg
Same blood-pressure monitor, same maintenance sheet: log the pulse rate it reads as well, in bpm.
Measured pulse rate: 114 bpm
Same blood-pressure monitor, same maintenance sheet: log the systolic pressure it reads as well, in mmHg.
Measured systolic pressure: 122 mmHg
